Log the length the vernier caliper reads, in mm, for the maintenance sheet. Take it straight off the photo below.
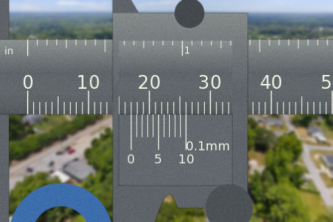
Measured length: 17.0 mm
